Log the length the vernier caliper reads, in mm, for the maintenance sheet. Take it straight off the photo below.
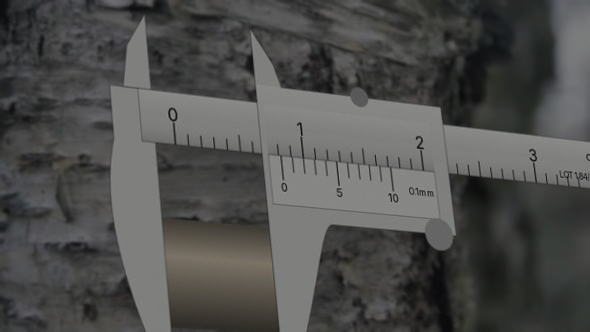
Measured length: 8.2 mm
